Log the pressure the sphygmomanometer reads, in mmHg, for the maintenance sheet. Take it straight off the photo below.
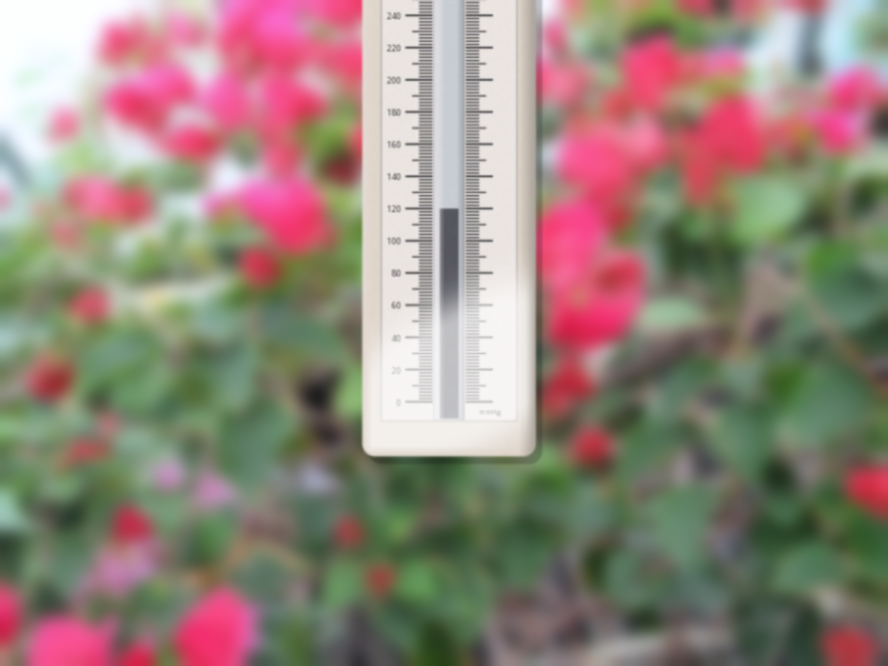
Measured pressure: 120 mmHg
